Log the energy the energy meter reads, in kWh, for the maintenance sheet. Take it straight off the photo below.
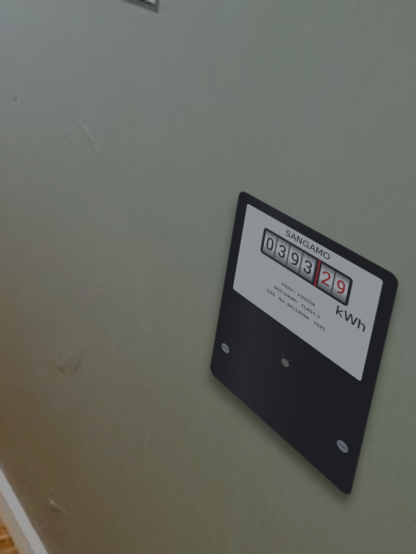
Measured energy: 393.29 kWh
